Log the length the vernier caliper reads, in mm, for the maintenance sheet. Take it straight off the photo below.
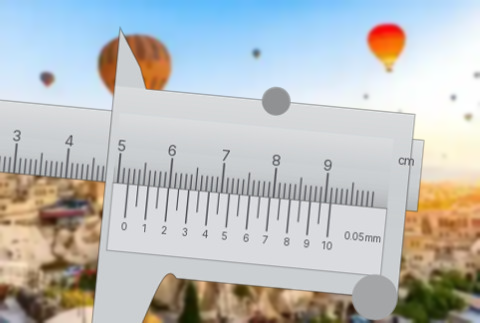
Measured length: 52.0 mm
